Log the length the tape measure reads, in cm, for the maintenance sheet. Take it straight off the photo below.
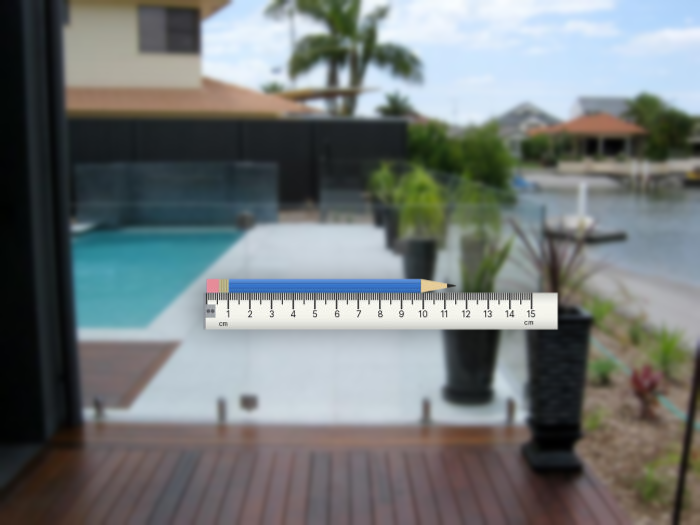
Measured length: 11.5 cm
